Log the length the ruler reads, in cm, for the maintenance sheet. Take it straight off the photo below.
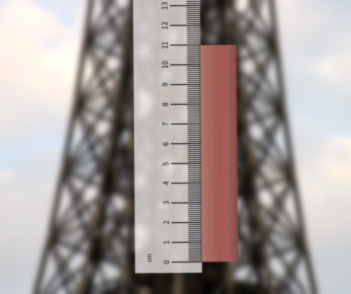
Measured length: 11 cm
